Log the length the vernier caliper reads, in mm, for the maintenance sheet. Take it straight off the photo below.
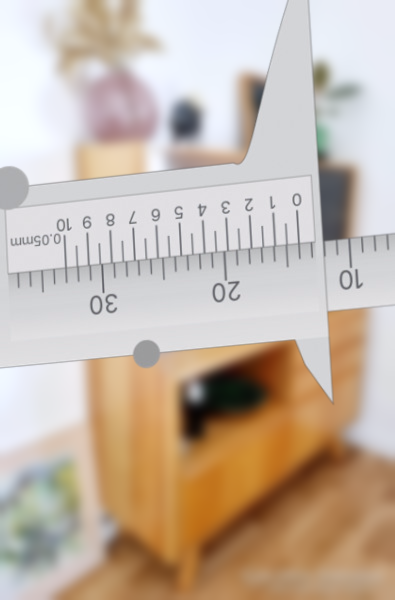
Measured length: 14.0 mm
